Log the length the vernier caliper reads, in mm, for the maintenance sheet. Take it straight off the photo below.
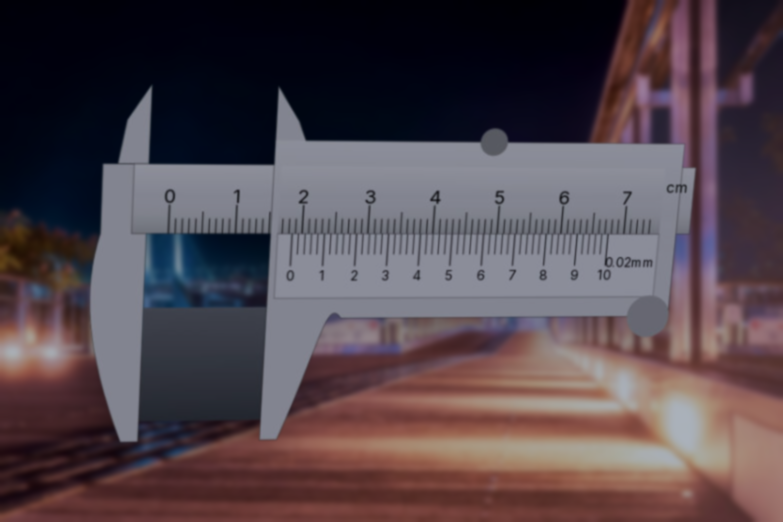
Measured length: 18.5 mm
